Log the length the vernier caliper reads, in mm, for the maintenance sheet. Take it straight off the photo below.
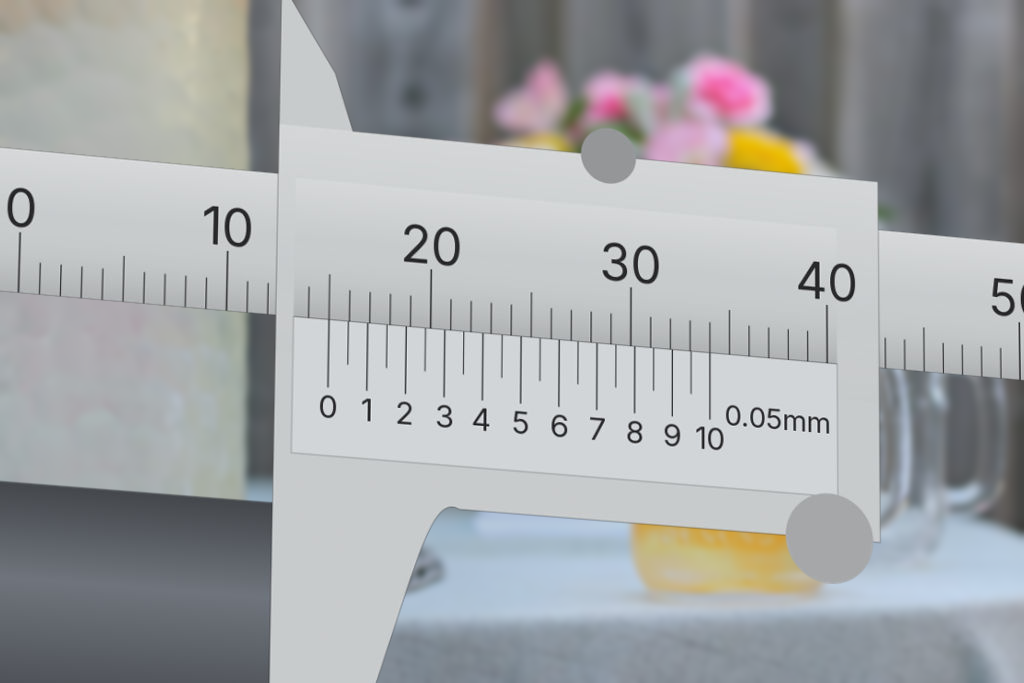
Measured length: 15.0 mm
